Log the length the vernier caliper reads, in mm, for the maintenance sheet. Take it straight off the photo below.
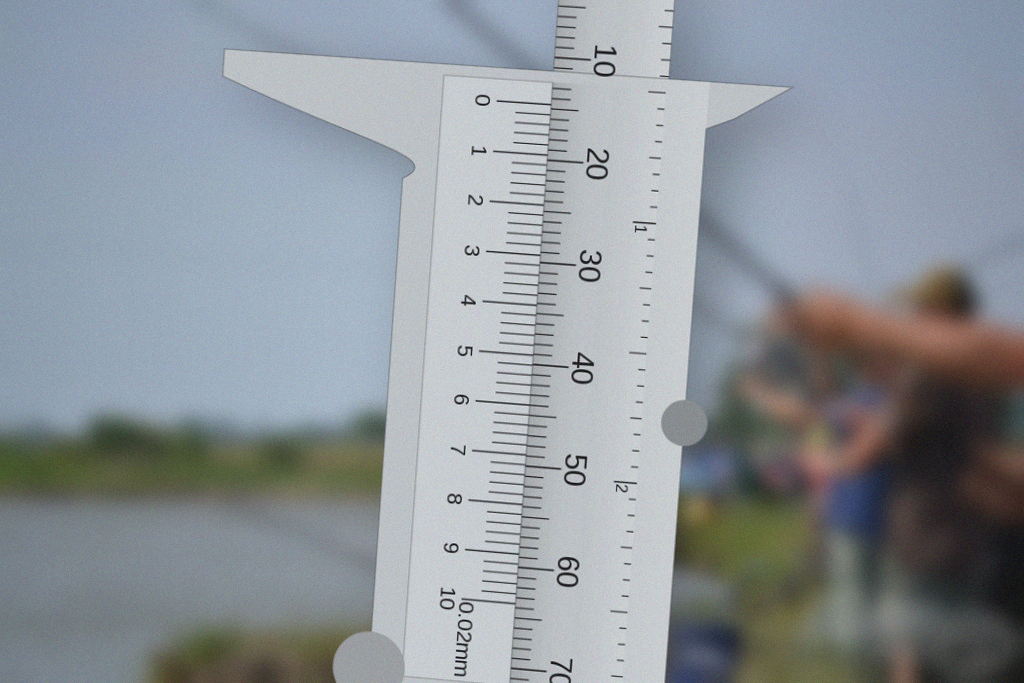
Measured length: 14.6 mm
